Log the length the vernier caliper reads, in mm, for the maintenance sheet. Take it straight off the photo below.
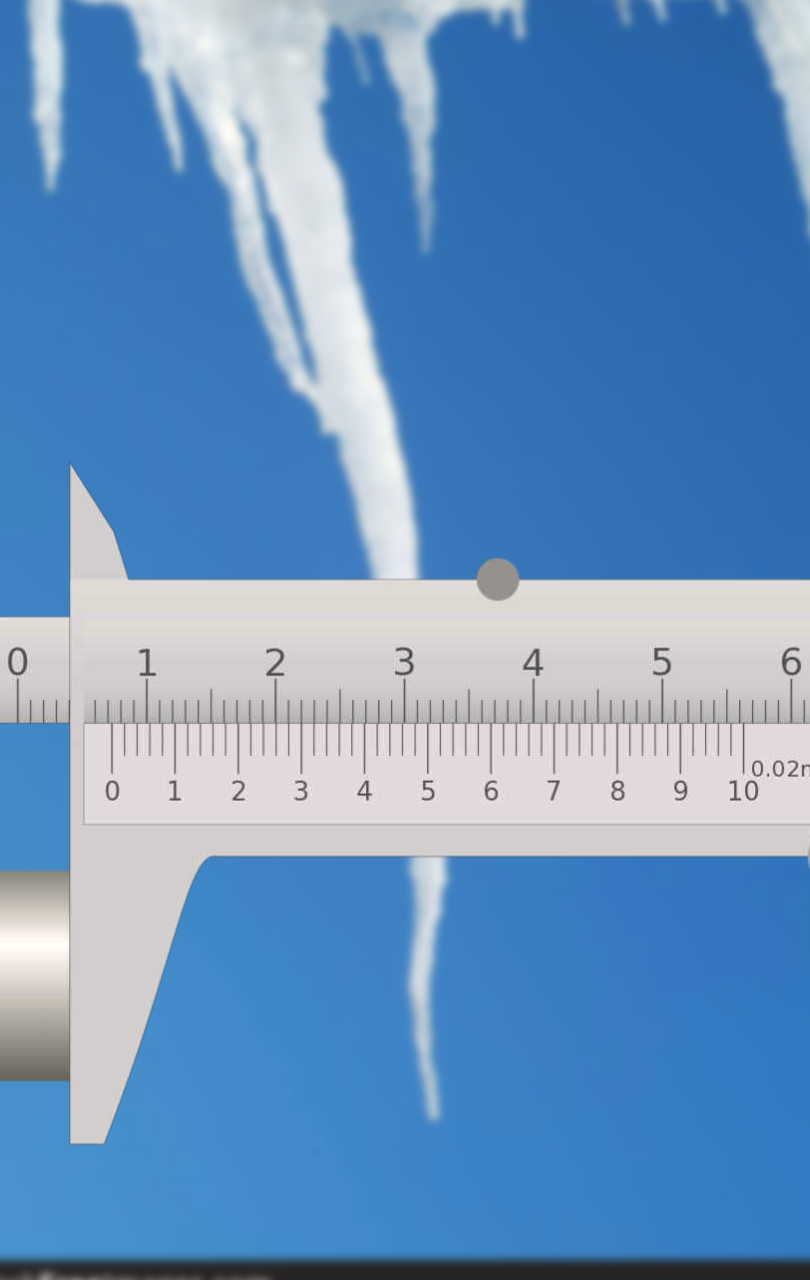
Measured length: 7.3 mm
